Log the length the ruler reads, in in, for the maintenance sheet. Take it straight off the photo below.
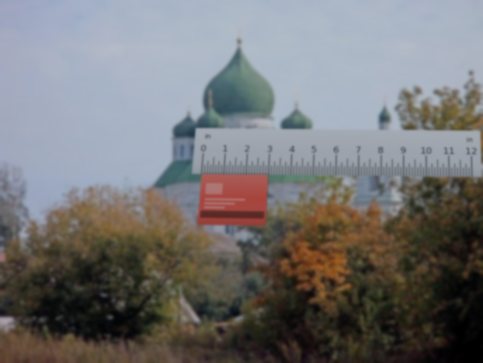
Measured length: 3 in
